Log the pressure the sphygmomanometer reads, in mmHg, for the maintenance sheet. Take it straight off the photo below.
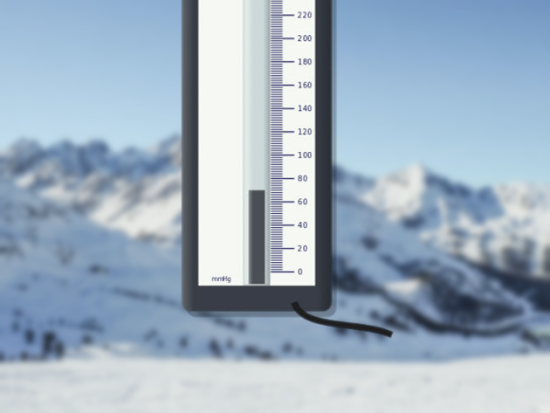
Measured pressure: 70 mmHg
